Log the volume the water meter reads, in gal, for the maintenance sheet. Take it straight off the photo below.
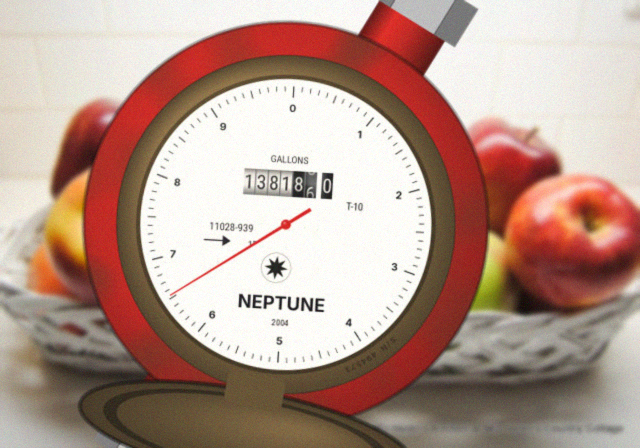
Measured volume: 1381856.5 gal
